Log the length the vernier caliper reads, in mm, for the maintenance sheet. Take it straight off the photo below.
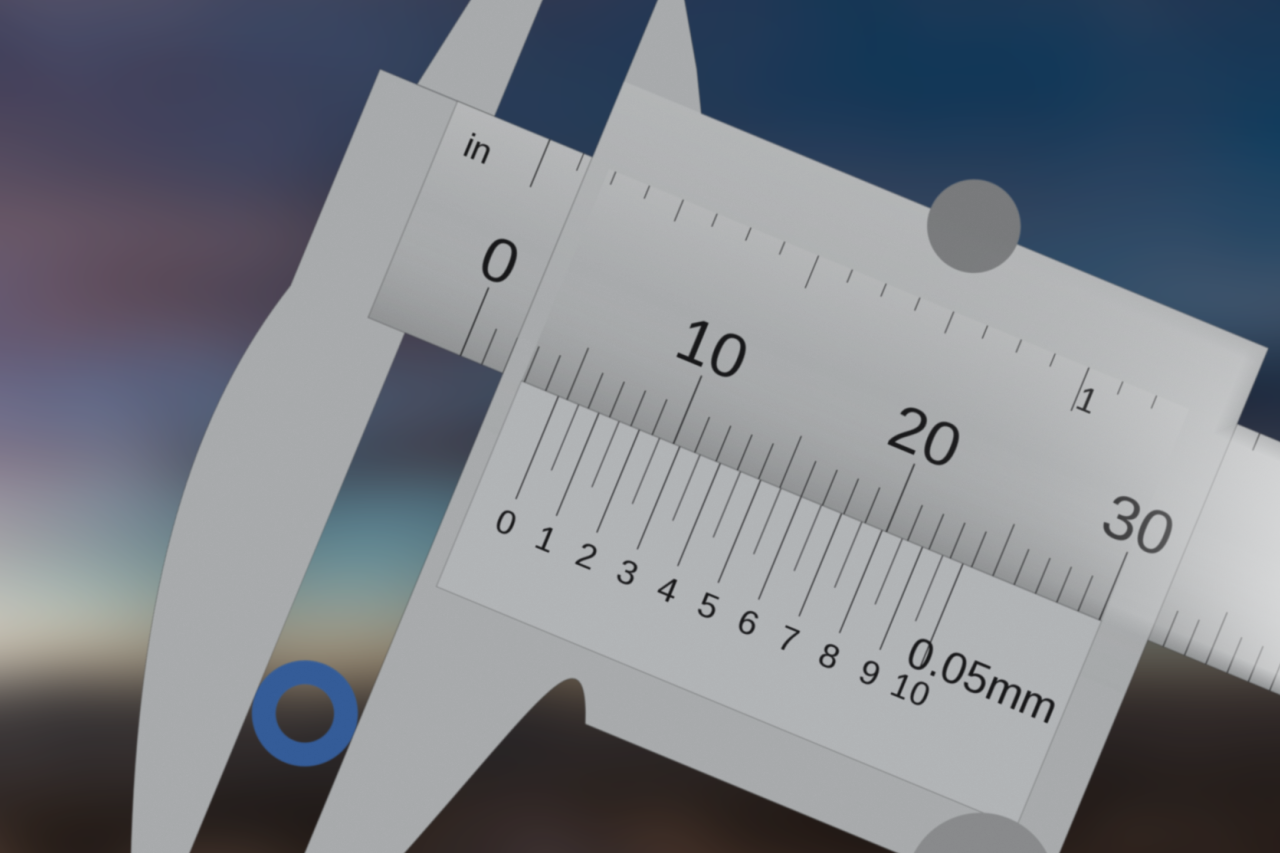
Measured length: 4.6 mm
